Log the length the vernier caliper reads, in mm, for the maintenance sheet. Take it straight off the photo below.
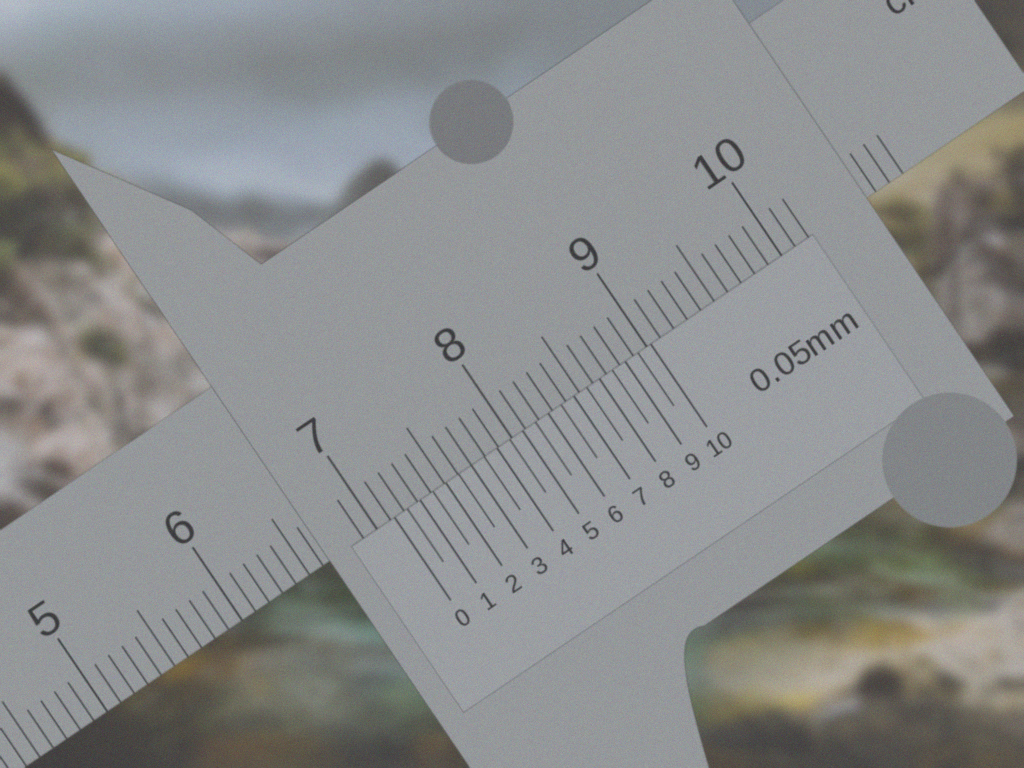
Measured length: 71.3 mm
